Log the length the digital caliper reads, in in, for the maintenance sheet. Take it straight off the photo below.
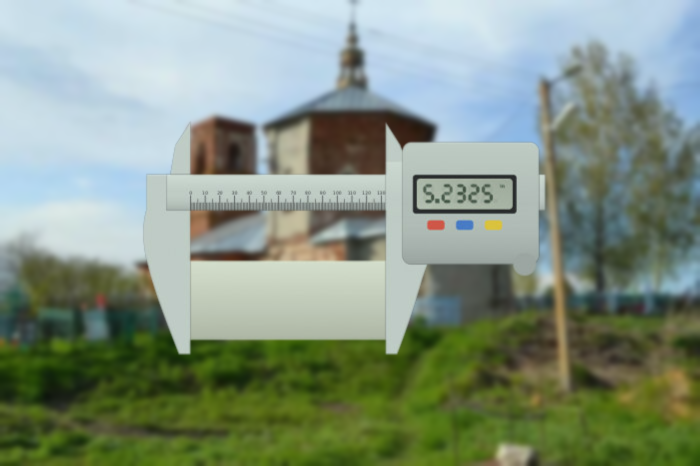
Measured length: 5.2325 in
